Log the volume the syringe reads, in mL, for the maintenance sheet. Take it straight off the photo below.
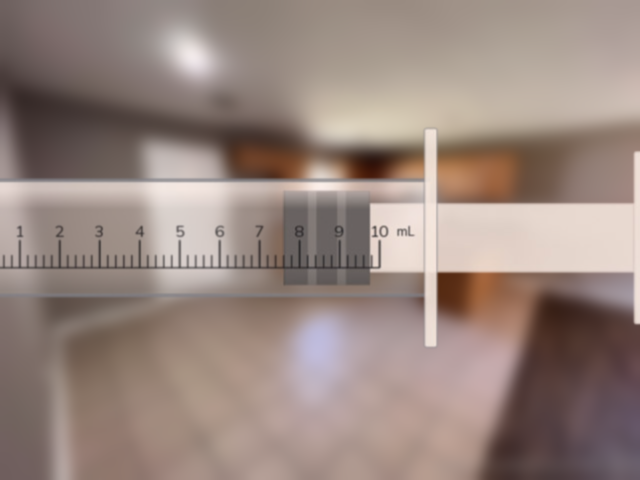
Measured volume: 7.6 mL
